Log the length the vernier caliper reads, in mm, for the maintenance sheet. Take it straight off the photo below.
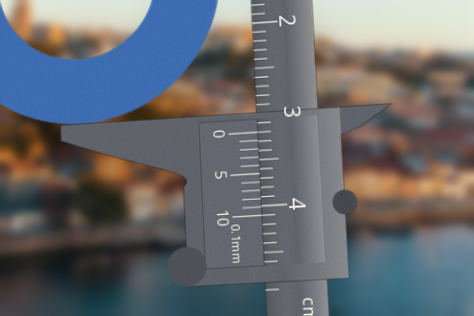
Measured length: 32.0 mm
